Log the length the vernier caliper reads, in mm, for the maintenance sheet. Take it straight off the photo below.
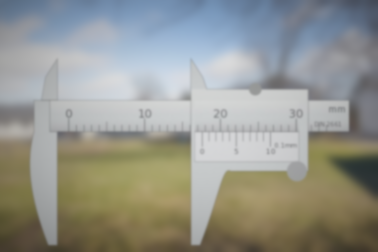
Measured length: 17.6 mm
